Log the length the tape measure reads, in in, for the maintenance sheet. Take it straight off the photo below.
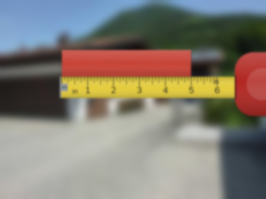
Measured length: 5 in
